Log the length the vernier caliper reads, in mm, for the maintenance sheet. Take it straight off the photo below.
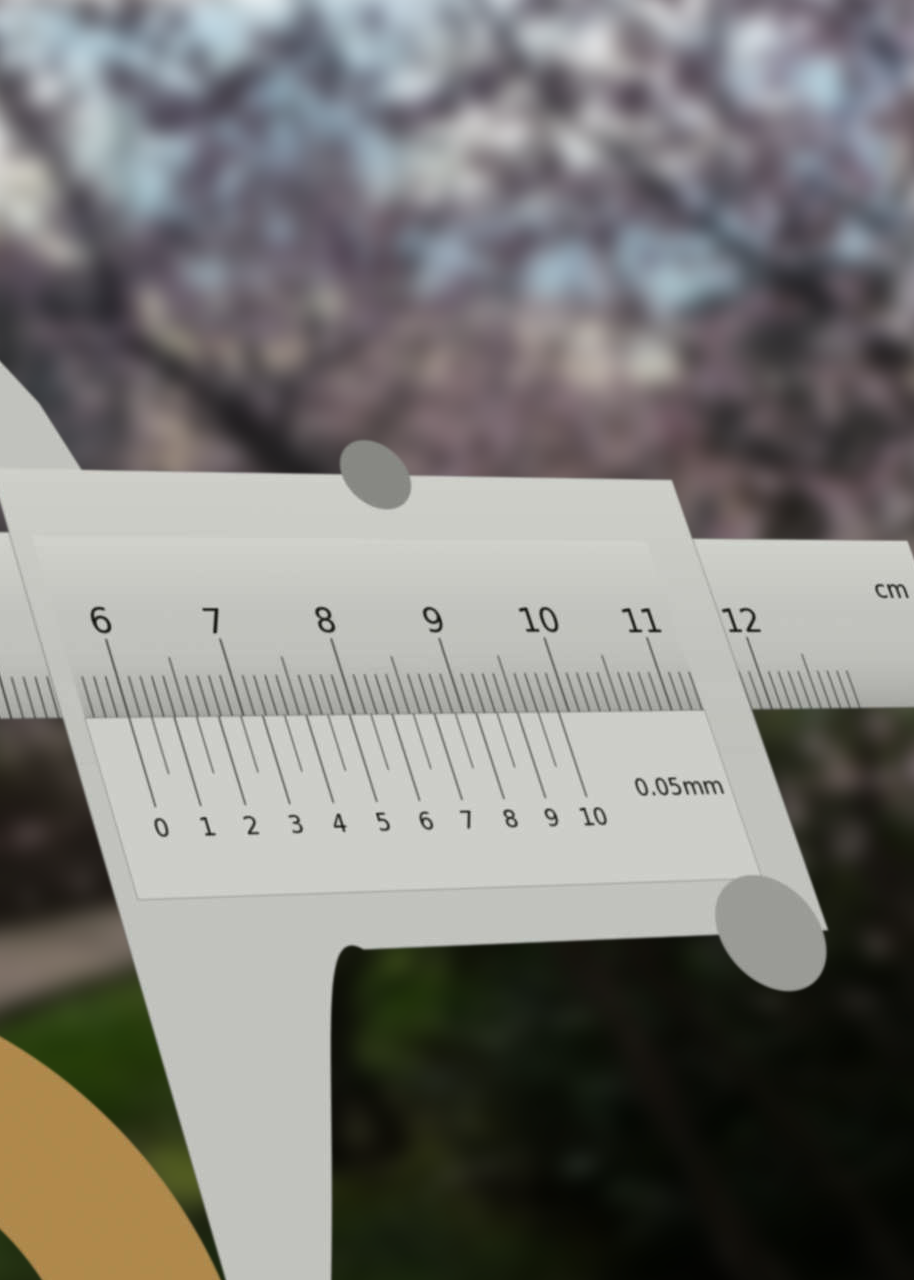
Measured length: 60.0 mm
